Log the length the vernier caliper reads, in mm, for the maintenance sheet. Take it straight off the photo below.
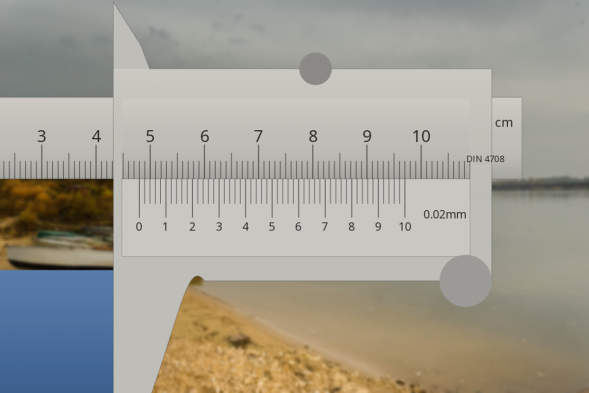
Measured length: 48.0 mm
